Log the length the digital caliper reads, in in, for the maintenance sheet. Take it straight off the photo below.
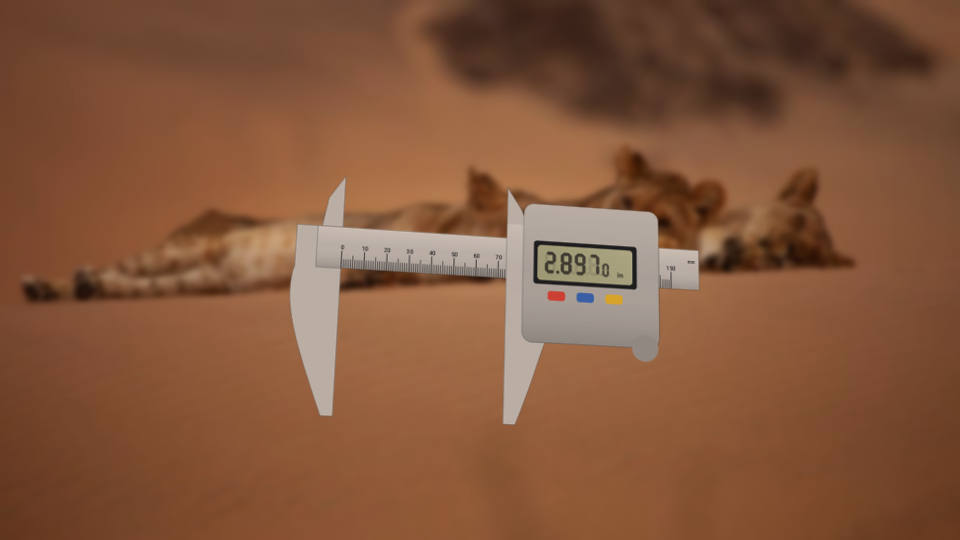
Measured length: 2.8970 in
